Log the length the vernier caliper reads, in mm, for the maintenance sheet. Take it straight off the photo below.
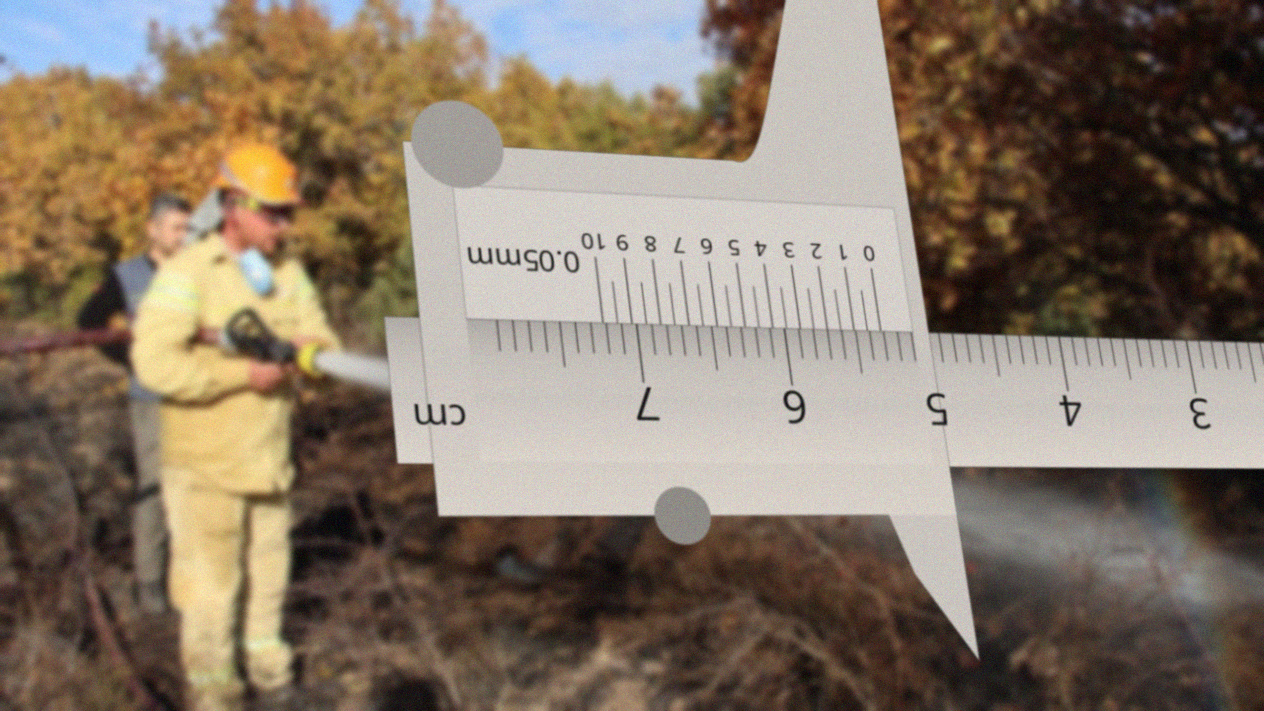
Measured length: 53.2 mm
